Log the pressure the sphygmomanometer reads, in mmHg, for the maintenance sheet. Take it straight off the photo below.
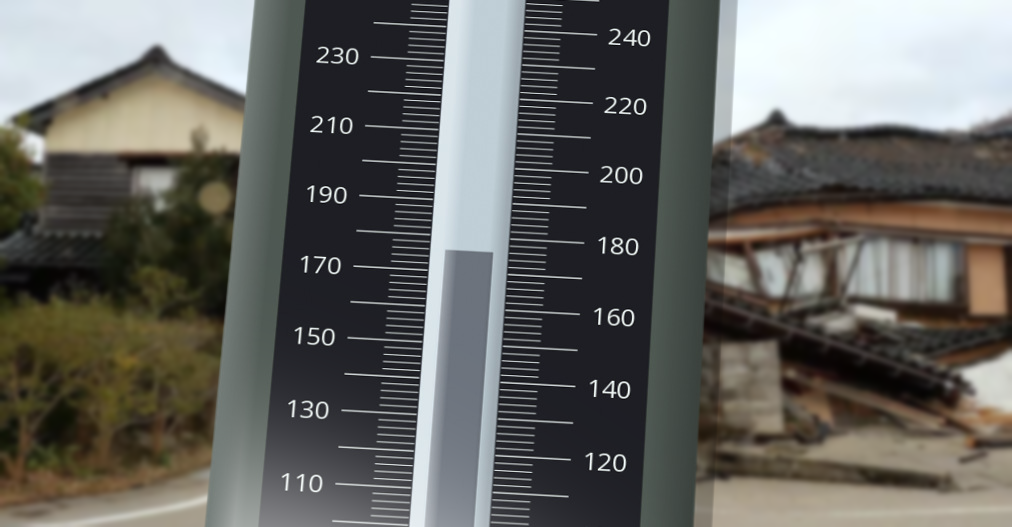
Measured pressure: 176 mmHg
